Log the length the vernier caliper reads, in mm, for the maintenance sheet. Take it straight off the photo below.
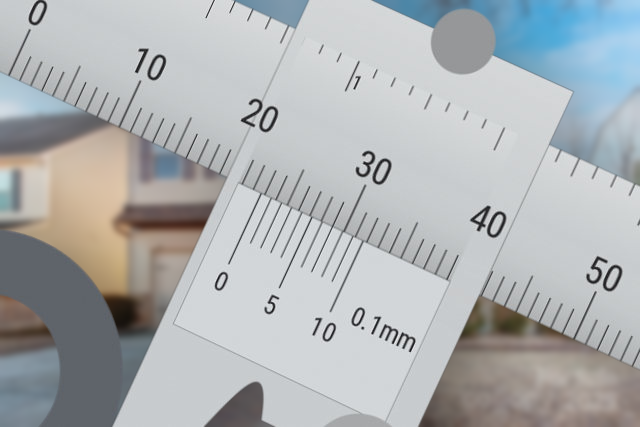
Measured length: 22.7 mm
